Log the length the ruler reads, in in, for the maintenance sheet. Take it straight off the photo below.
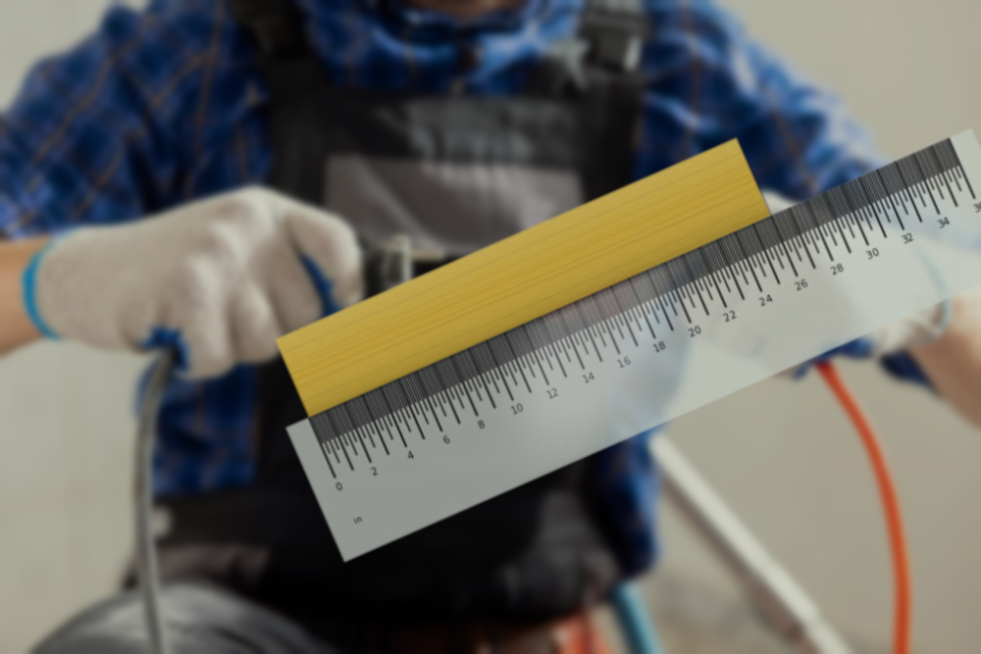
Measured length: 26 in
